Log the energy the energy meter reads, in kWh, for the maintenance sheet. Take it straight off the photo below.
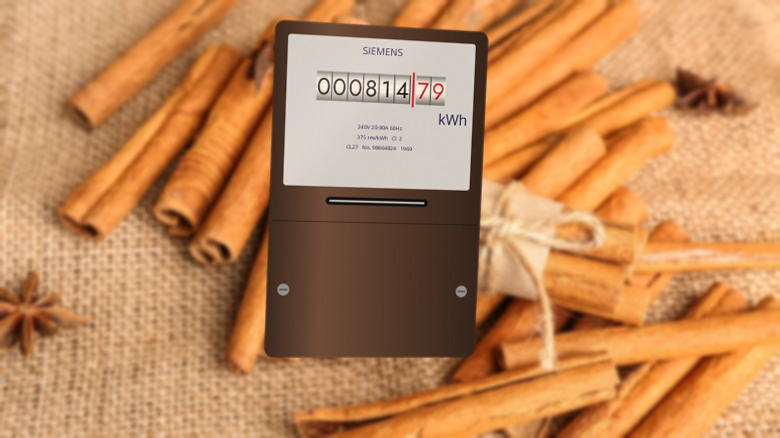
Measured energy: 814.79 kWh
